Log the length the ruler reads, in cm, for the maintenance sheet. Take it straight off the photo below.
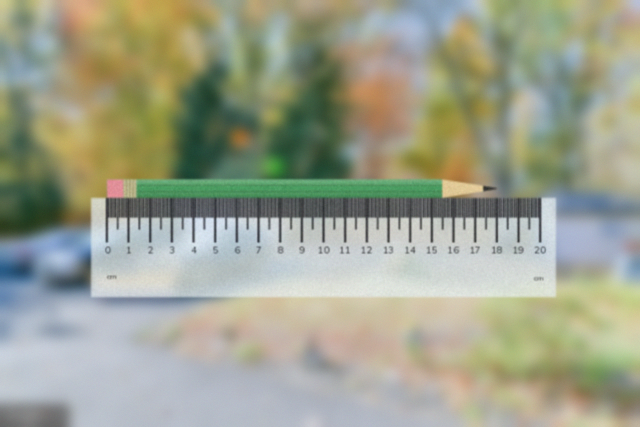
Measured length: 18 cm
